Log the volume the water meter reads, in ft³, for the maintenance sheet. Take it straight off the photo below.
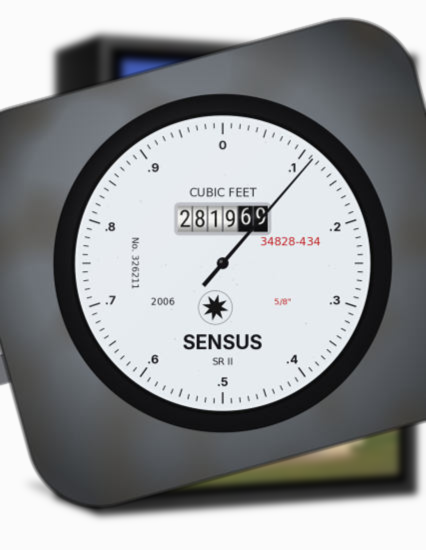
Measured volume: 281969.11 ft³
